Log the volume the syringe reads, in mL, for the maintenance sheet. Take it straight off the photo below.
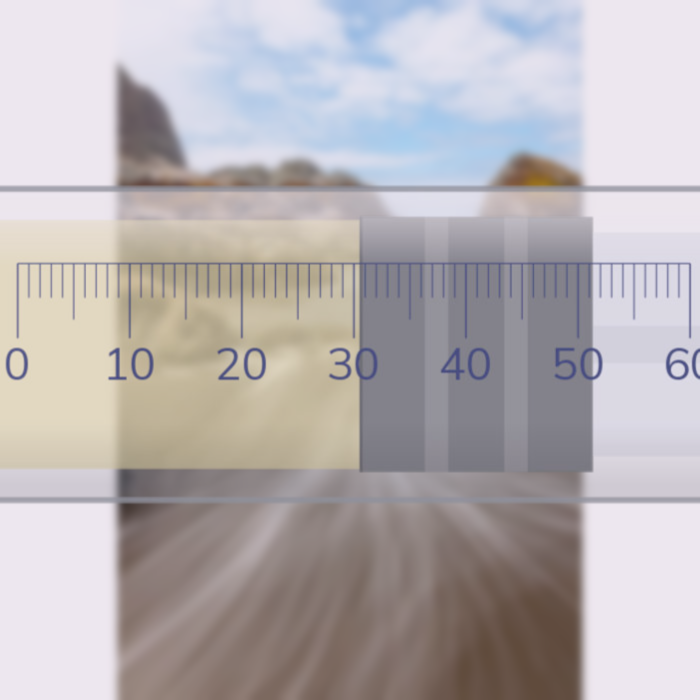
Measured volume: 30.5 mL
